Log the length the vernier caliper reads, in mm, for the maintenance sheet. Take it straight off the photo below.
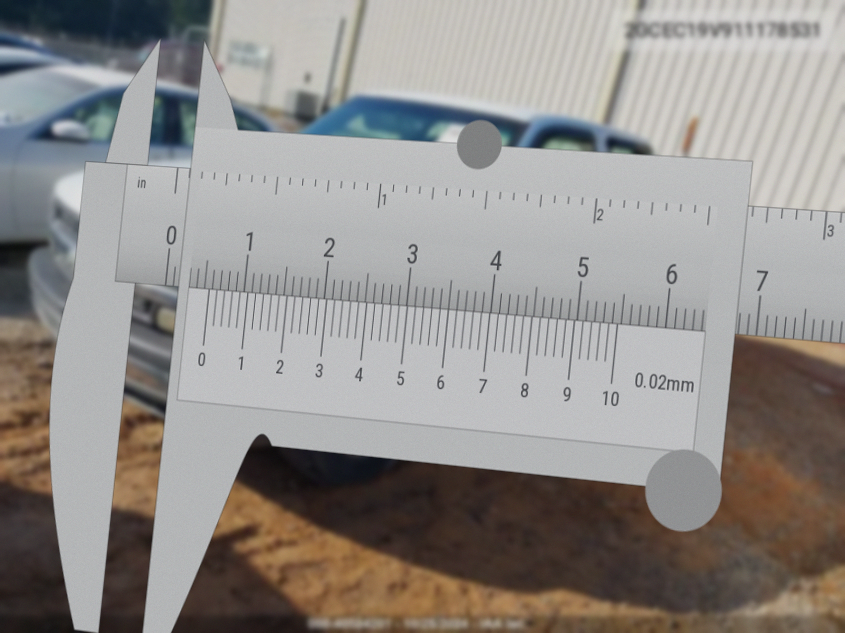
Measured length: 5.6 mm
